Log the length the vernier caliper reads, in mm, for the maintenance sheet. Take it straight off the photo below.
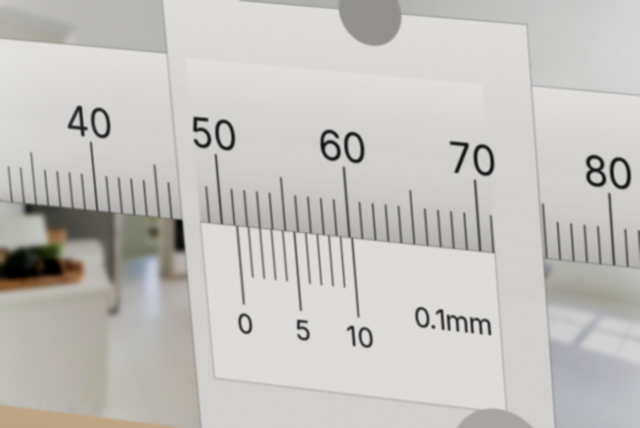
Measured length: 51.2 mm
